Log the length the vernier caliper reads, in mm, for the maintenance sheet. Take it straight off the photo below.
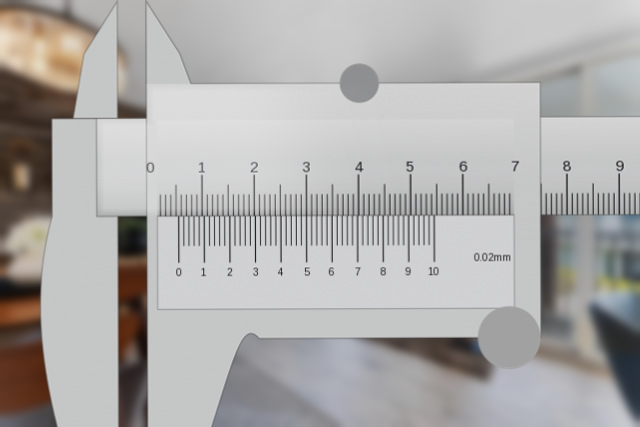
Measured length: 5.5 mm
